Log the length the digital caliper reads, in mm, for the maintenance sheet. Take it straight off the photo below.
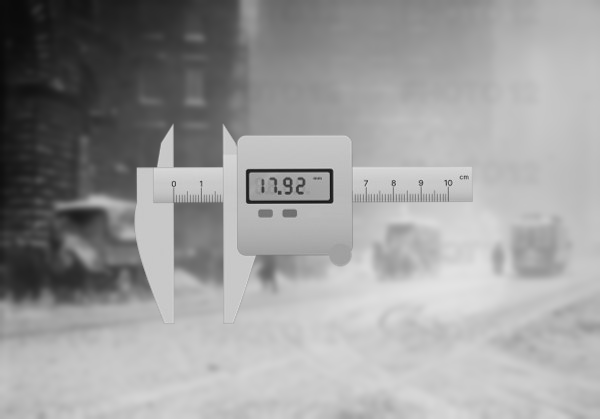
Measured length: 17.92 mm
